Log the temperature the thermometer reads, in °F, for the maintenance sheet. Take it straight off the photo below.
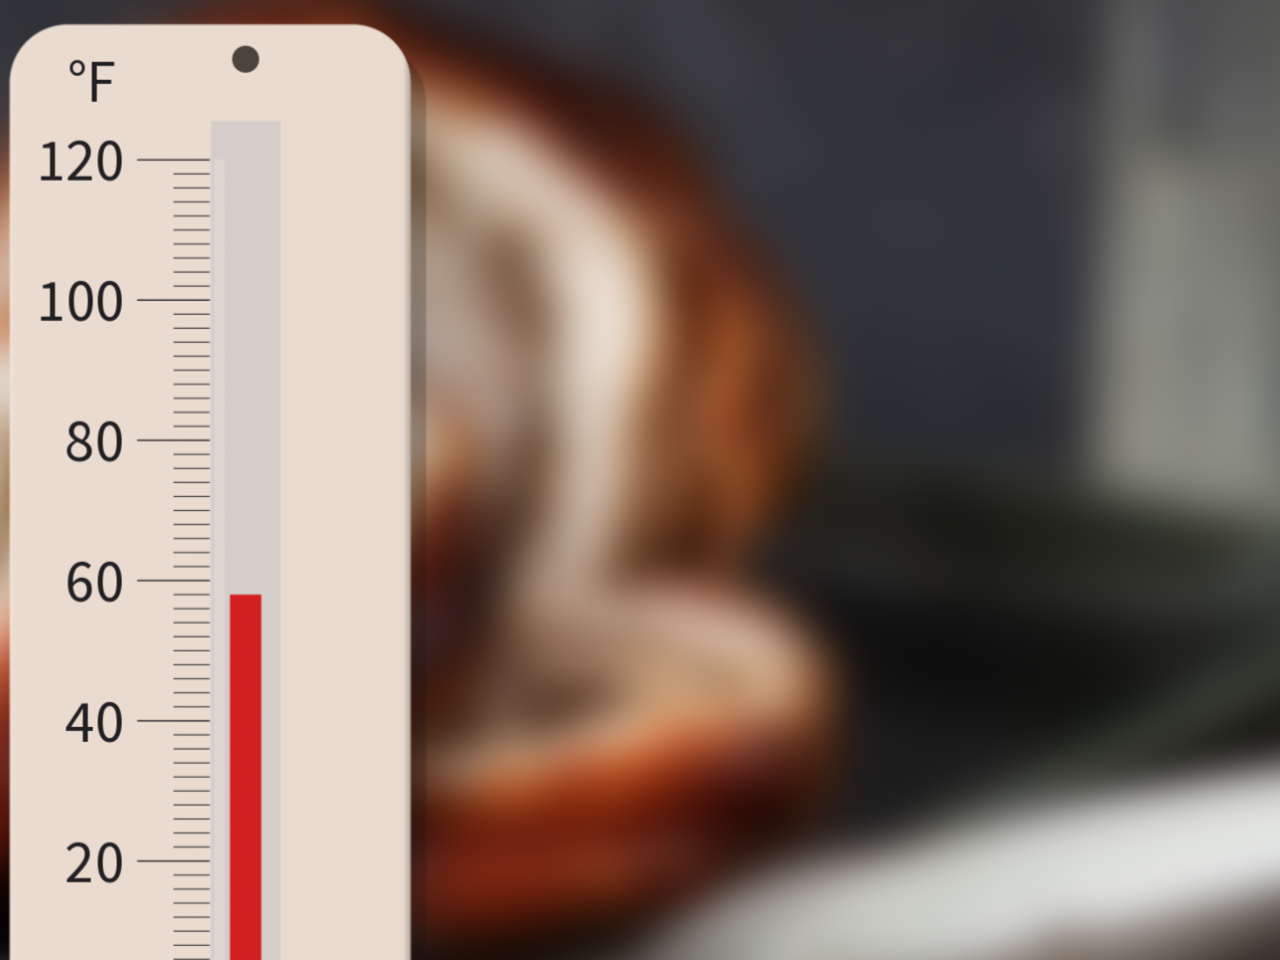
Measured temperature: 58 °F
